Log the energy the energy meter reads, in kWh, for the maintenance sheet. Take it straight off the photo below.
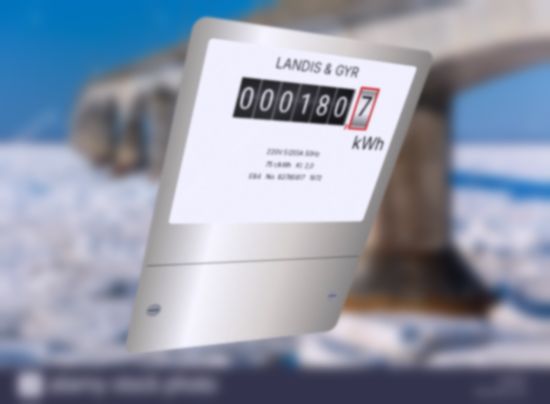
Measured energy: 180.7 kWh
